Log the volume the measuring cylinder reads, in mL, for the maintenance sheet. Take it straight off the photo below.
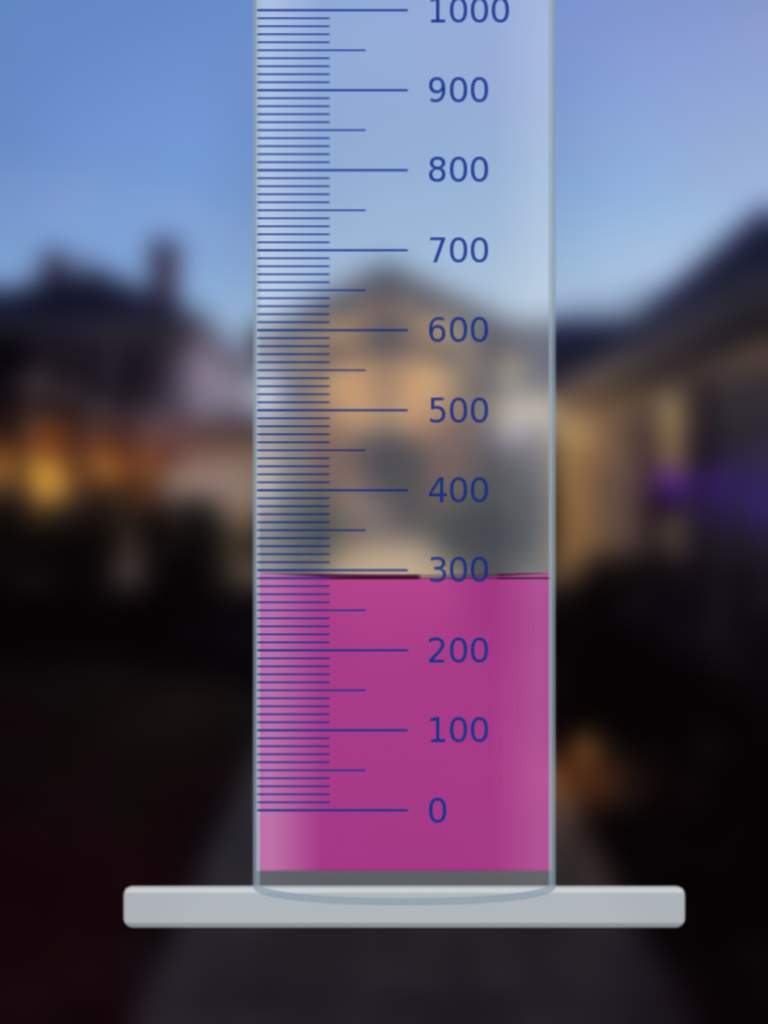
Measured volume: 290 mL
